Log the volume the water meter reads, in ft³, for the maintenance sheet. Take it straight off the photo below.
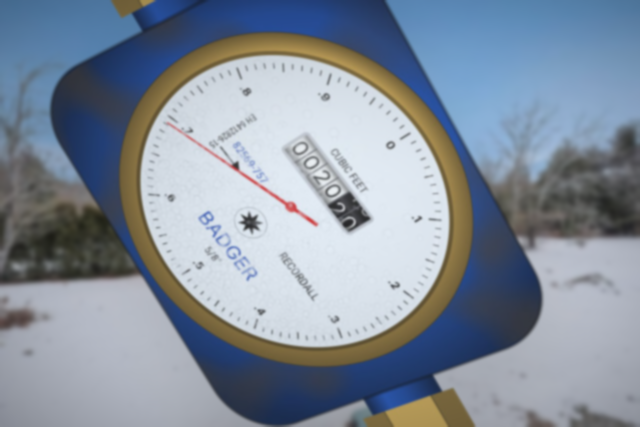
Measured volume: 2019.69 ft³
